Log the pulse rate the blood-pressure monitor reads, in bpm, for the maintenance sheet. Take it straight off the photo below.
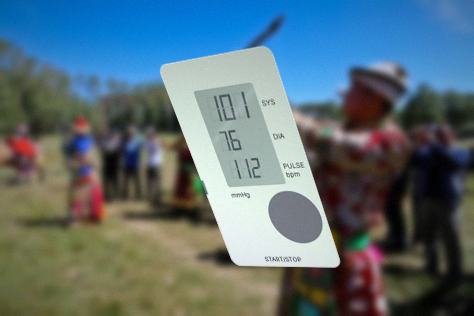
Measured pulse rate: 112 bpm
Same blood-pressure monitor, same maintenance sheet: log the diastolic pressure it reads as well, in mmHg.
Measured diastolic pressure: 76 mmHg
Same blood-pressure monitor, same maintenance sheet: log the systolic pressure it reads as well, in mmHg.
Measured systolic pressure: 101 mmHg
